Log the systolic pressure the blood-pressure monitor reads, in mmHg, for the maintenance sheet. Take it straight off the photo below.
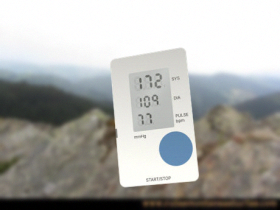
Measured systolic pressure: 172 mmHg
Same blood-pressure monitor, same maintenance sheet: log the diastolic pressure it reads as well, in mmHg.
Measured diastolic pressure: 109 mmHg
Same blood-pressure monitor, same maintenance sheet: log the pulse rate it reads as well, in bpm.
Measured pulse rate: 77 bpm
